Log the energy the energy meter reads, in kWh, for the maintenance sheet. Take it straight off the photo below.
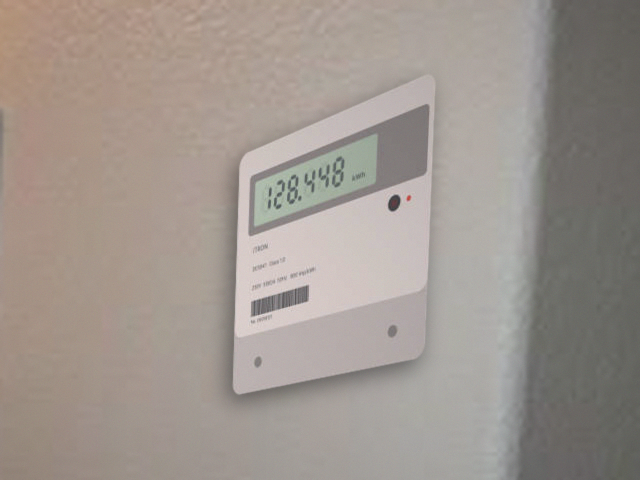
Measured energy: 128.448 kWh
